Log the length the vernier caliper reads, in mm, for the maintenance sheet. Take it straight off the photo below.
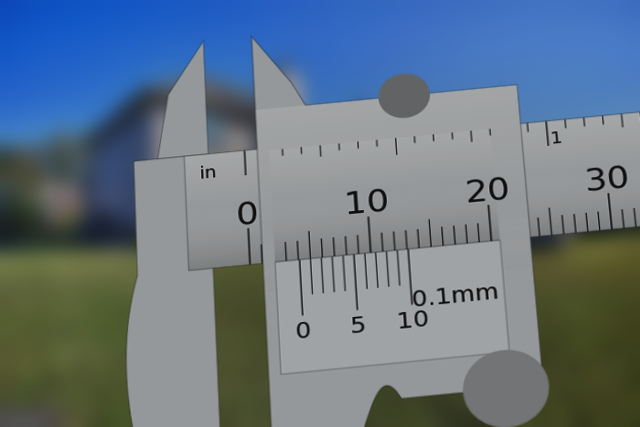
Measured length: 4.1 mm
